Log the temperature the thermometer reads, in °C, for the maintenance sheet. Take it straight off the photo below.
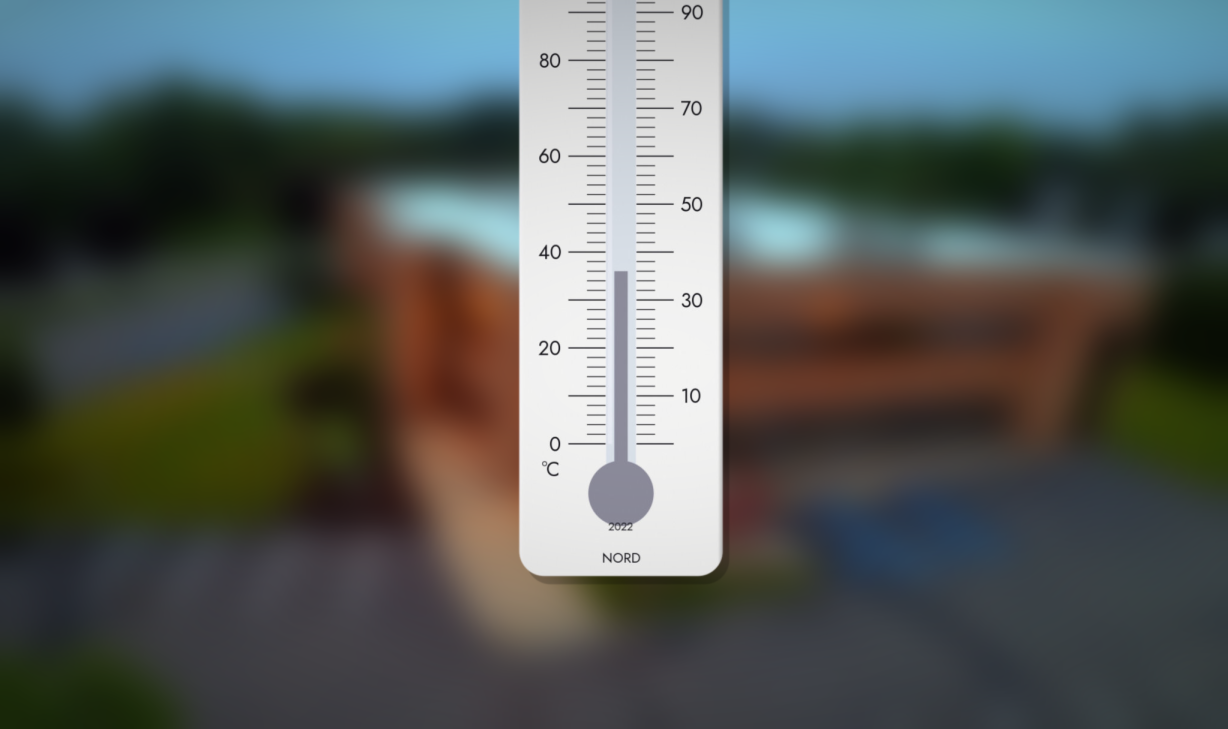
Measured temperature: 36 °C
